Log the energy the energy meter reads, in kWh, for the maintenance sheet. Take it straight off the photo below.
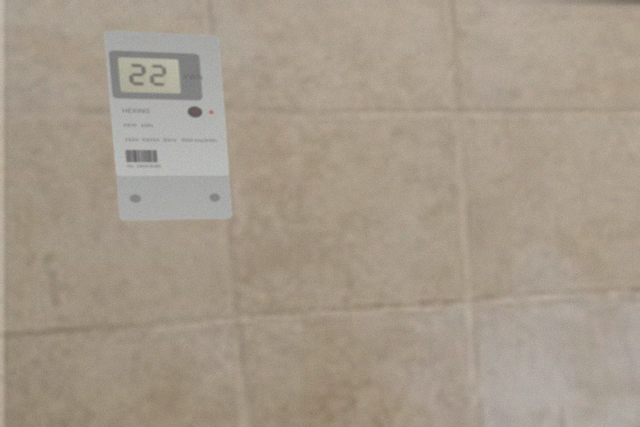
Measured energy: 22 kWh
